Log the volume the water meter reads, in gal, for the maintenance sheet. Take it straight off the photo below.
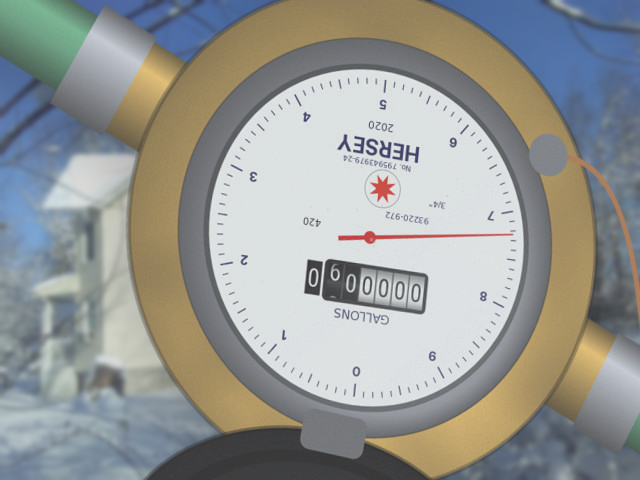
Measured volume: 87.2 gal
